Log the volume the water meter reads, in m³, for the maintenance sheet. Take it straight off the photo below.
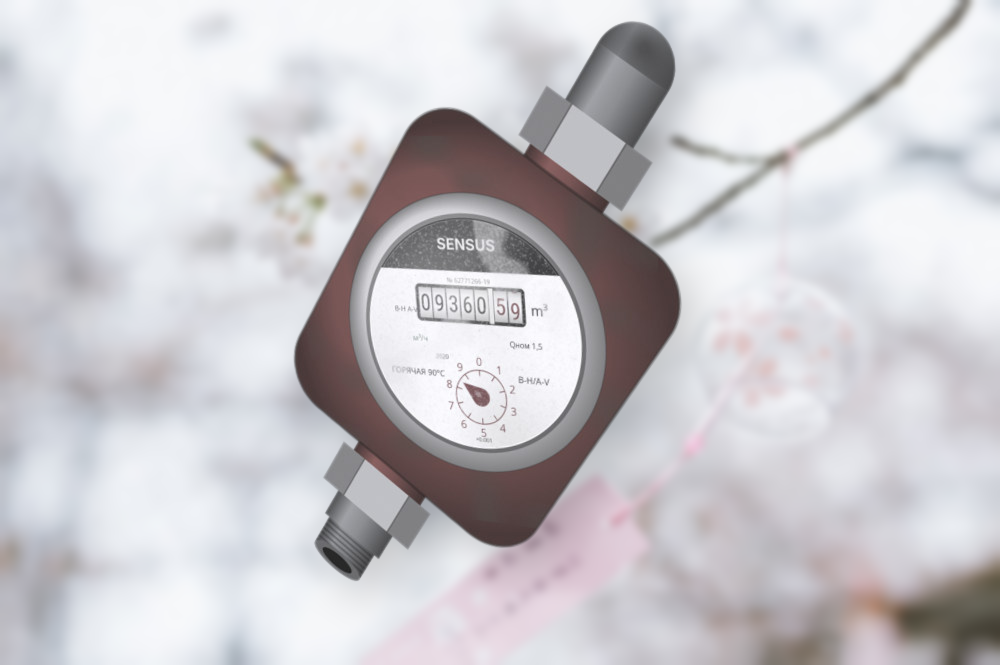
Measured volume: 9360.588 m³
